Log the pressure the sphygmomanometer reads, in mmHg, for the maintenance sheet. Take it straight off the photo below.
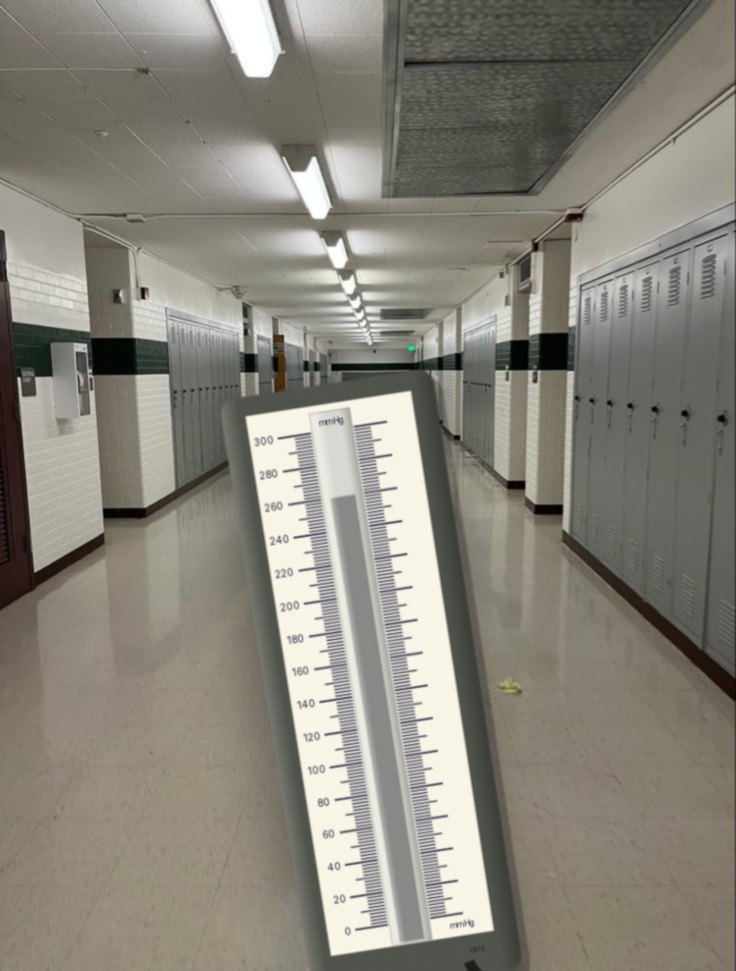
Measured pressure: 260 mmHg
